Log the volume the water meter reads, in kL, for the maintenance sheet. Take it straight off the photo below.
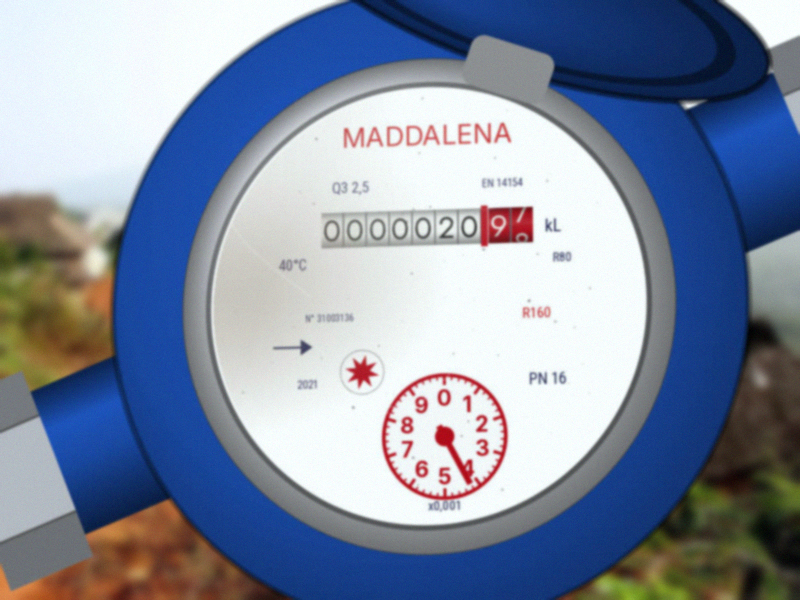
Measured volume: 20.974 kL
